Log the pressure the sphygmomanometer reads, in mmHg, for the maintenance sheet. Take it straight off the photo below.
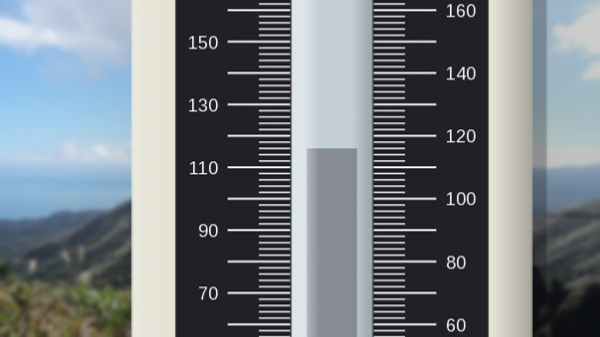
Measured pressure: 116 mmHg
